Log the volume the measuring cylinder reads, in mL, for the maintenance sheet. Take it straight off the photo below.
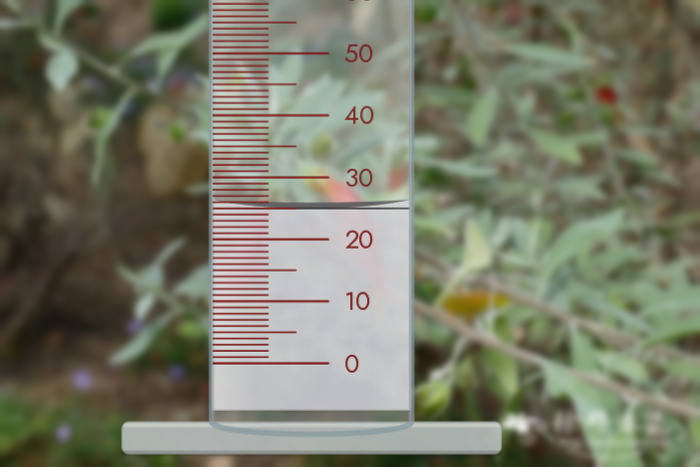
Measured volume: 25 mL
